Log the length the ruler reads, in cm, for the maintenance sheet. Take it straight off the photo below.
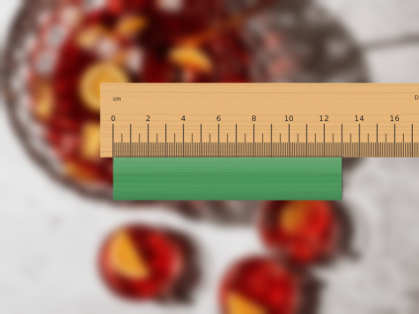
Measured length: 13 cm
